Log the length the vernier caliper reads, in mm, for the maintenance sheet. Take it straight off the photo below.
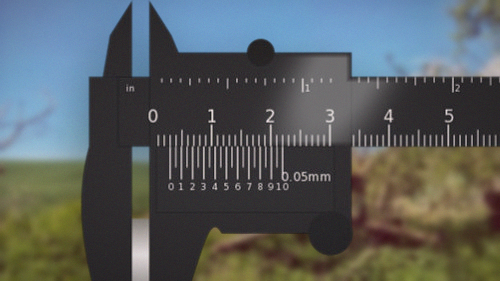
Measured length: 3.0 mm
